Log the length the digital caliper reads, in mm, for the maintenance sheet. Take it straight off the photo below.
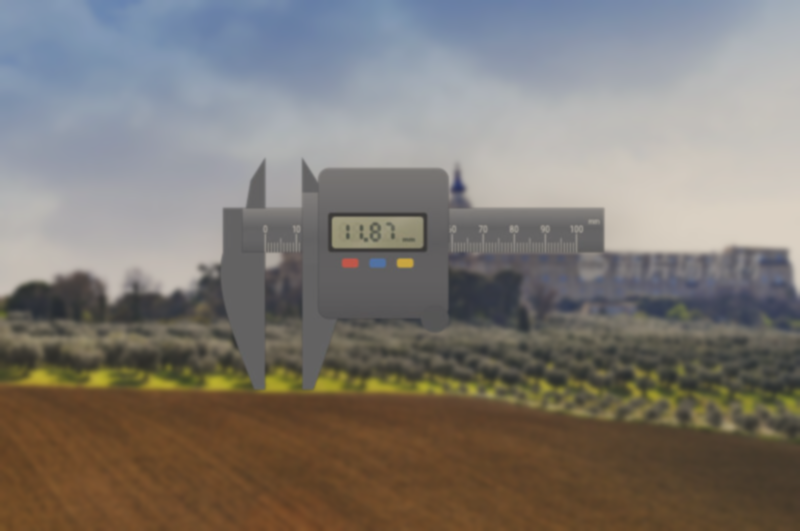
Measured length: 11.87 mm
